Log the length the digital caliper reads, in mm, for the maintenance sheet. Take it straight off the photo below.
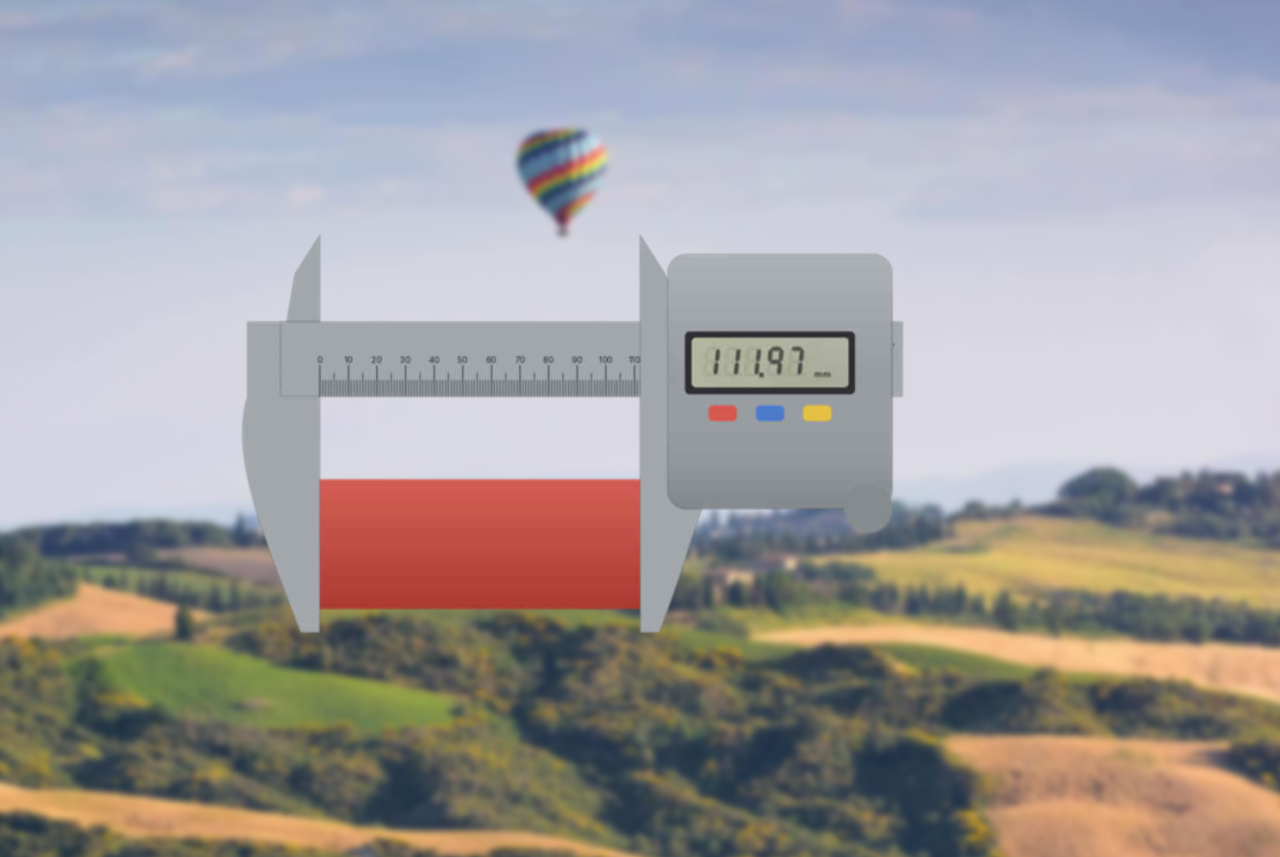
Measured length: 111.97 mm
